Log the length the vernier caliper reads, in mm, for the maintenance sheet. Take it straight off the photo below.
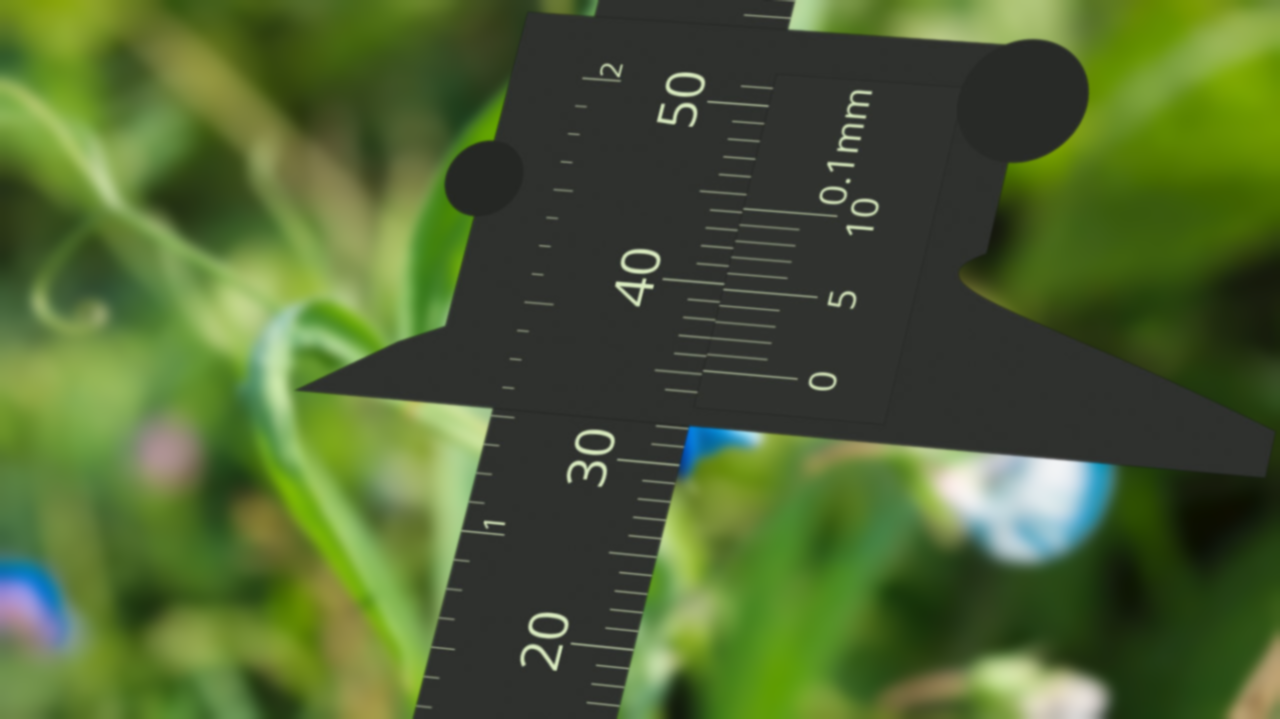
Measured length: 35.2 mm
